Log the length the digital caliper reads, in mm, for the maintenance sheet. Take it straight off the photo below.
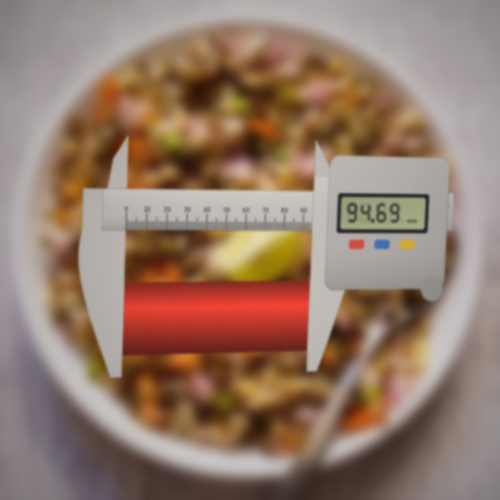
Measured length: 94.69 mm
